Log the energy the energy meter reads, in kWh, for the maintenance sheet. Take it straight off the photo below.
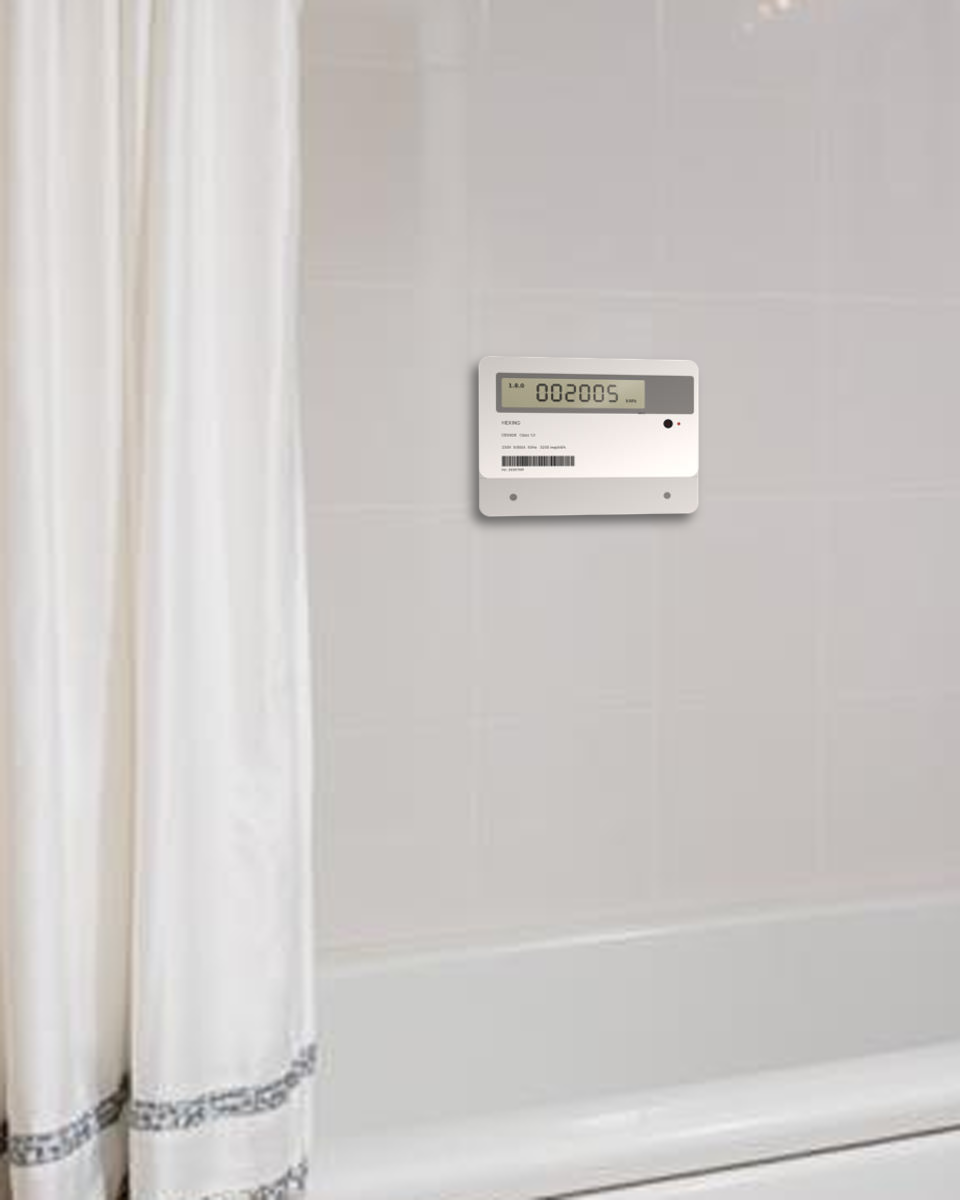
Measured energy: 2005 kWh
